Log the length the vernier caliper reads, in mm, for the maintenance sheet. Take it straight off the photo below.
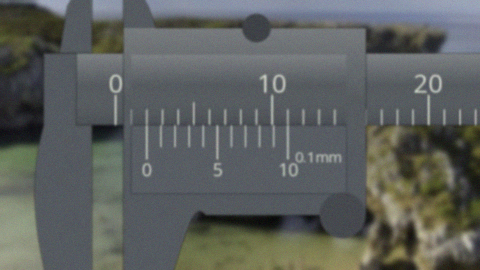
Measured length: 2.0 mm
